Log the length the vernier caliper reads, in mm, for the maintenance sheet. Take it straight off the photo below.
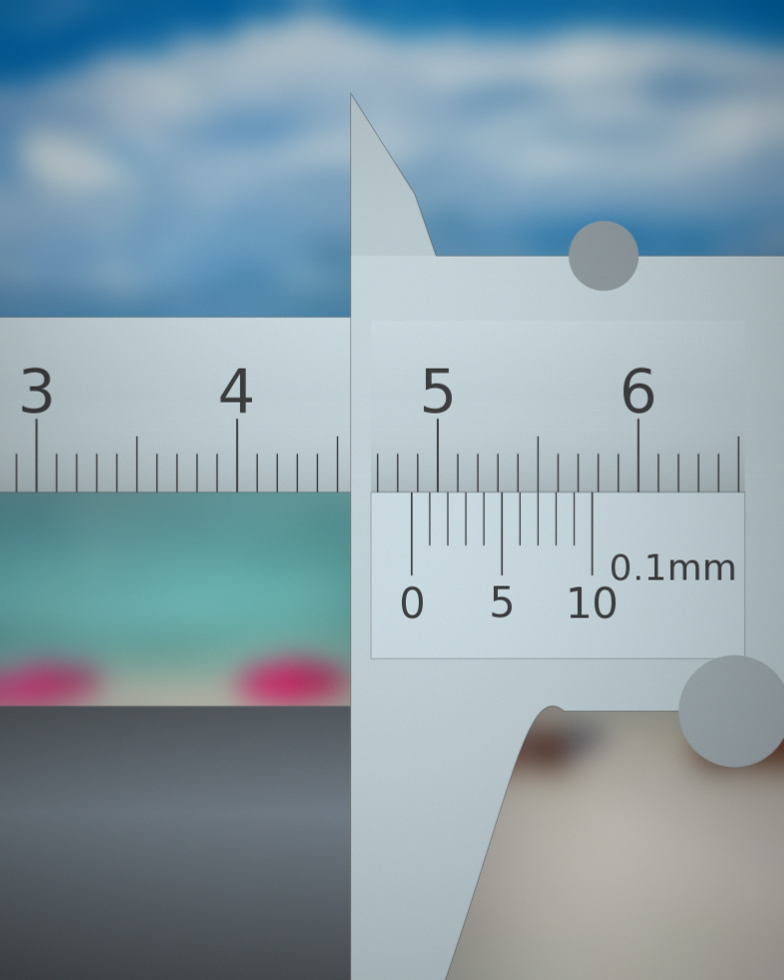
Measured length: 48.7 mm
